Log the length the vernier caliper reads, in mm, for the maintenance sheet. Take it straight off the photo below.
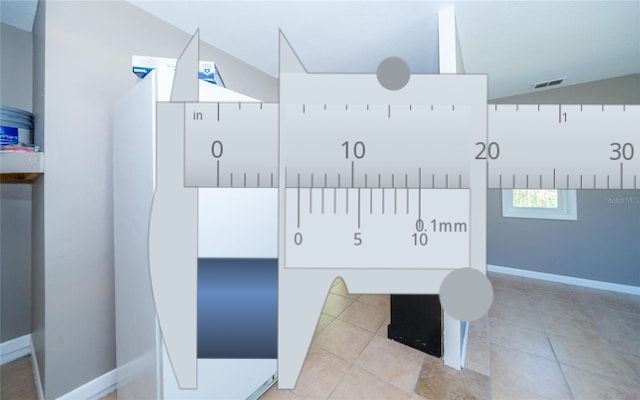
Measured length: 6.0 mm
